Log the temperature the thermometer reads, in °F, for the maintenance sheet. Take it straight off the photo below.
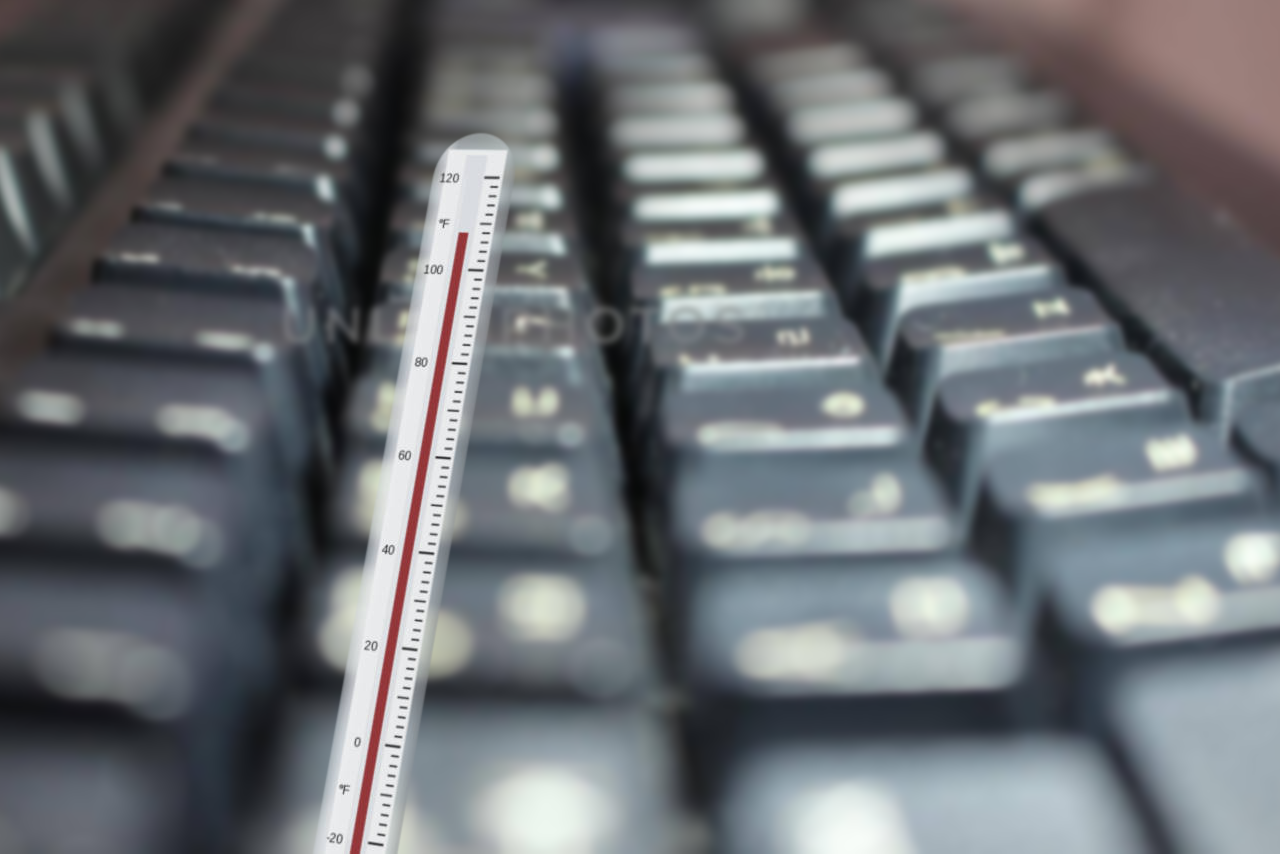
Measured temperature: 108 °F
